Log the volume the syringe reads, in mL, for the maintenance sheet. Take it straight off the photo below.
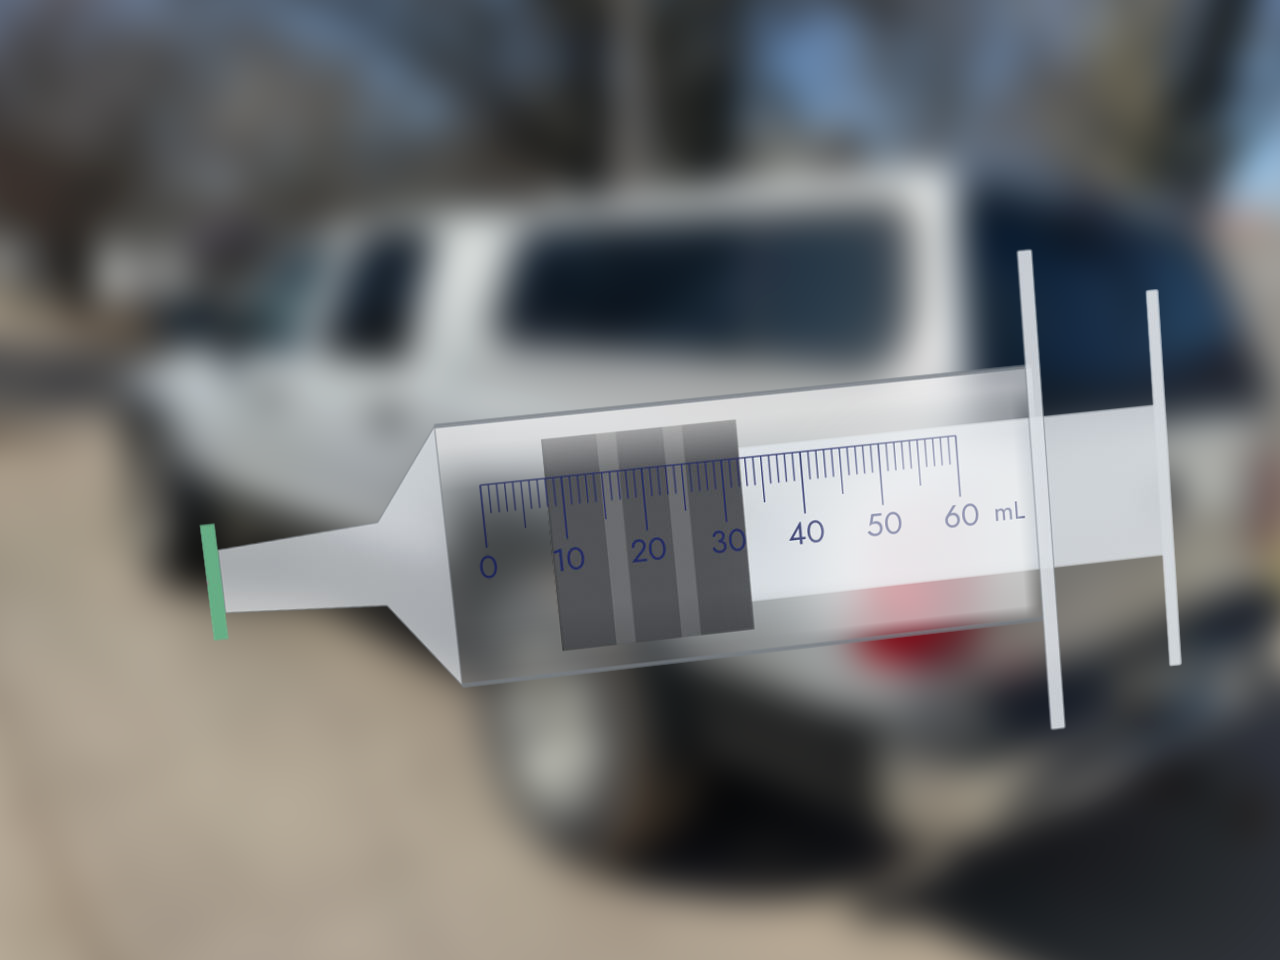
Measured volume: 8 mL
